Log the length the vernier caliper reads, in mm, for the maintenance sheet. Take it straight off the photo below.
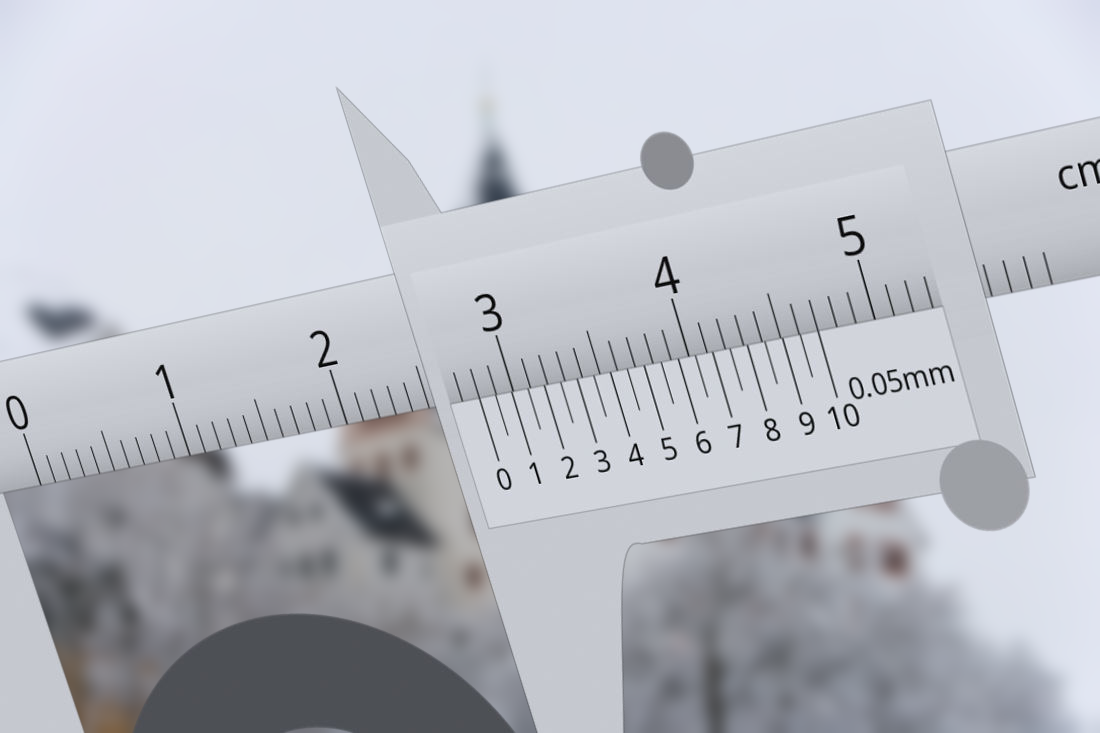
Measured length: 28.0 mm
